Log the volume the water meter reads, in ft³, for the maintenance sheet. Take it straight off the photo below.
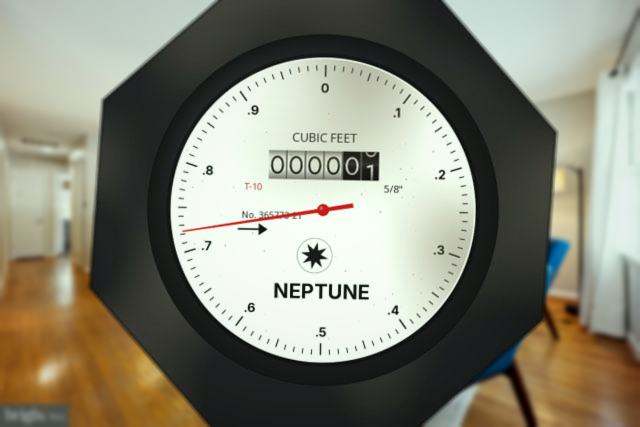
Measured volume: 0.72 ft³
